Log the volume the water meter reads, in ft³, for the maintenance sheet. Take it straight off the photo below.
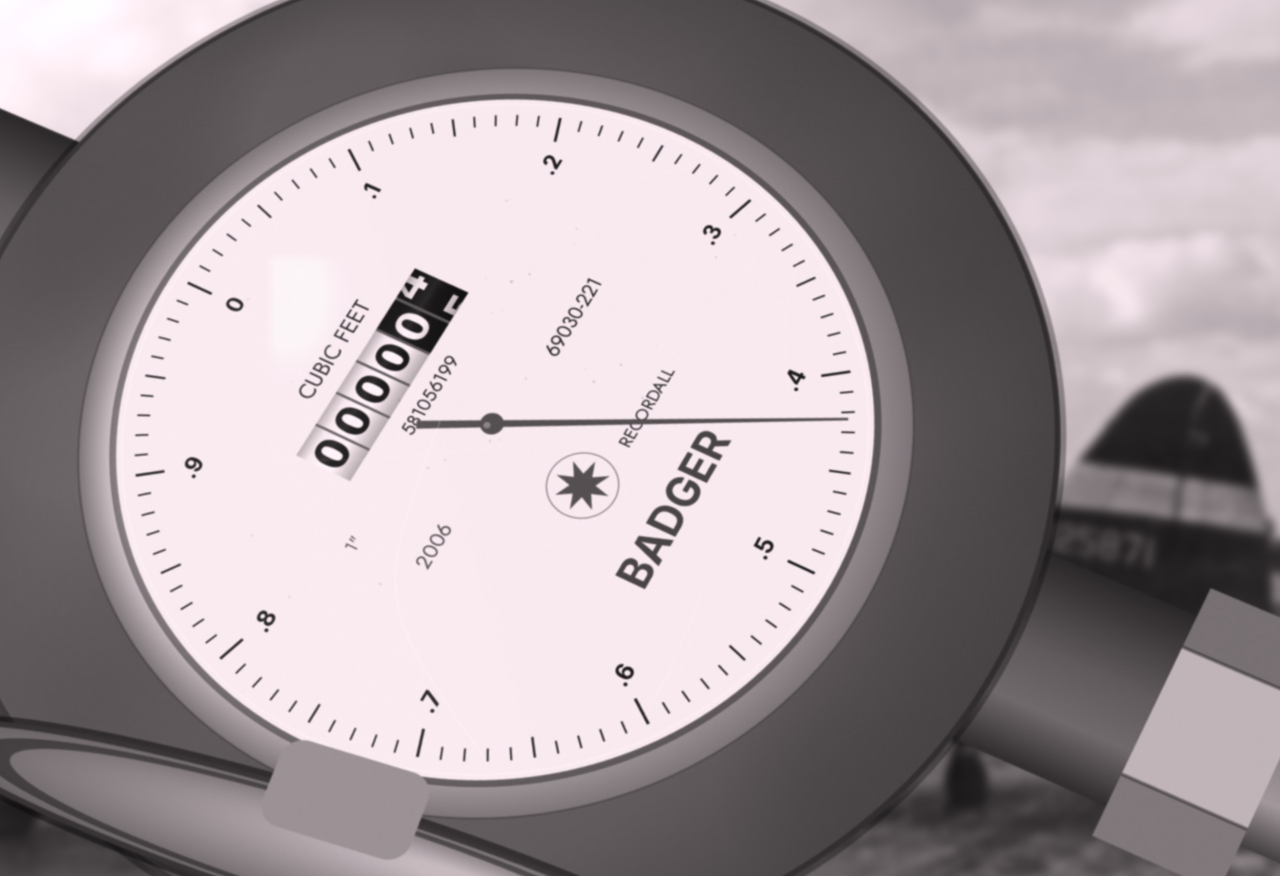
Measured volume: 4.42 ft³
